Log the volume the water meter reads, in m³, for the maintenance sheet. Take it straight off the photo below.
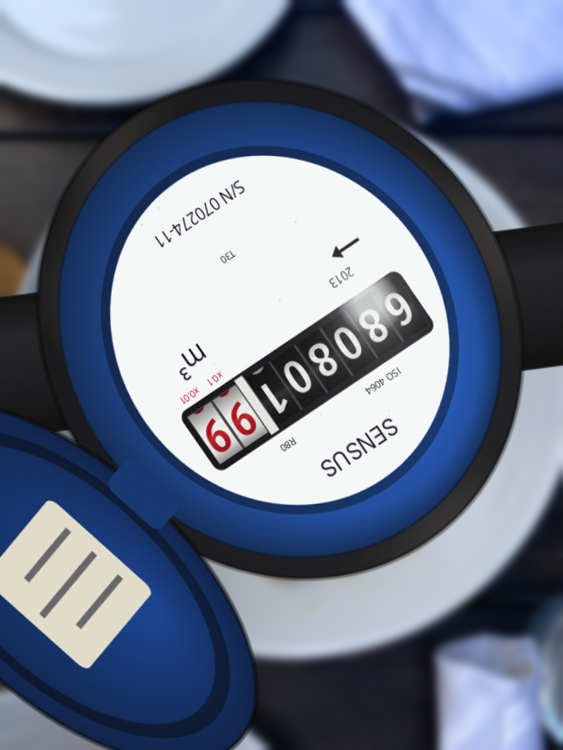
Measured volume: 680801.99 m³
